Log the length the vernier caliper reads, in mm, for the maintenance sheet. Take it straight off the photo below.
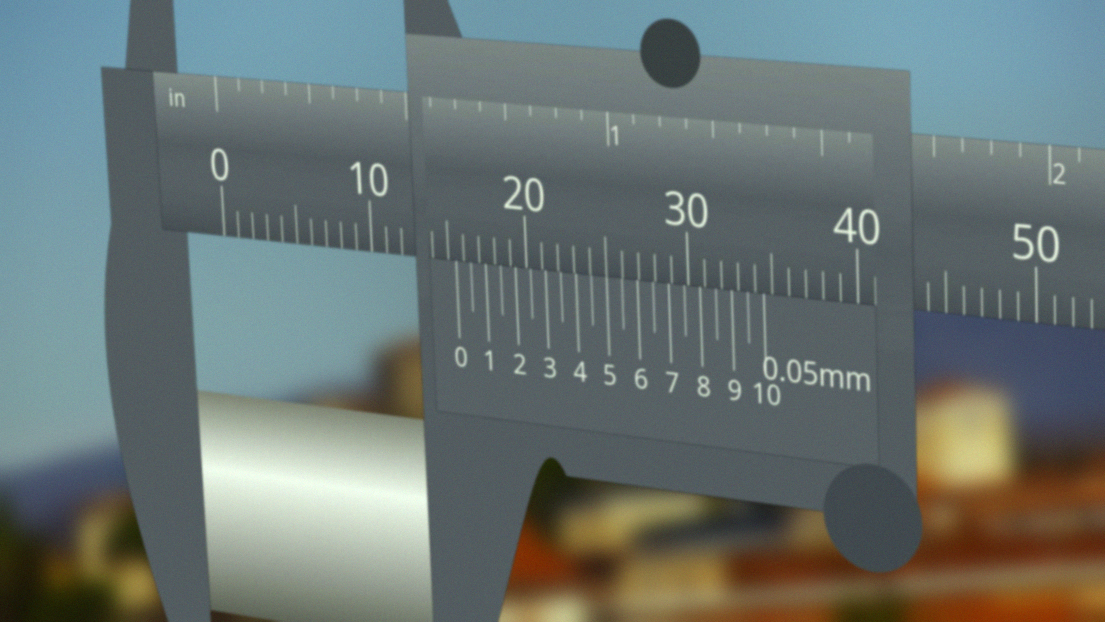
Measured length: 15.5 mm
